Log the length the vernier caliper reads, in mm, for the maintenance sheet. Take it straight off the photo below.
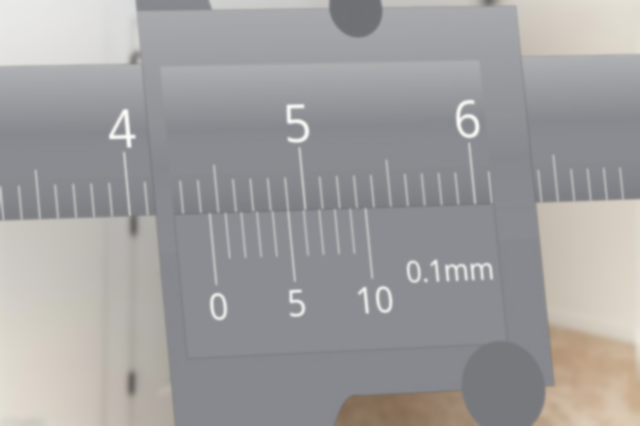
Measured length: 44.5 mm
